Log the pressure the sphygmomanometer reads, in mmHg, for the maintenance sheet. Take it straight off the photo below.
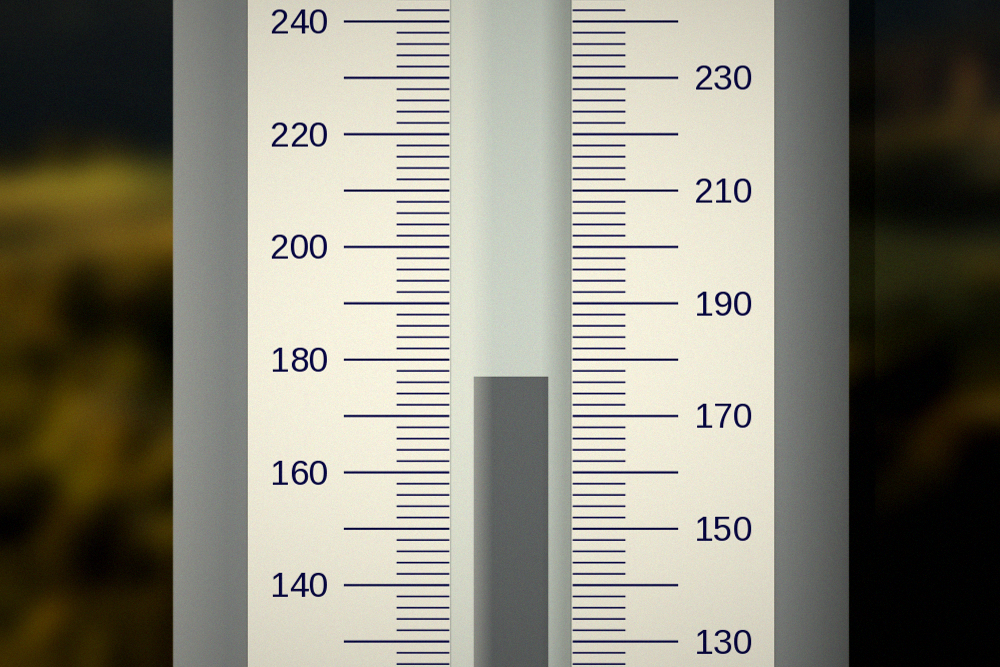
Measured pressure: 177 mmHg
